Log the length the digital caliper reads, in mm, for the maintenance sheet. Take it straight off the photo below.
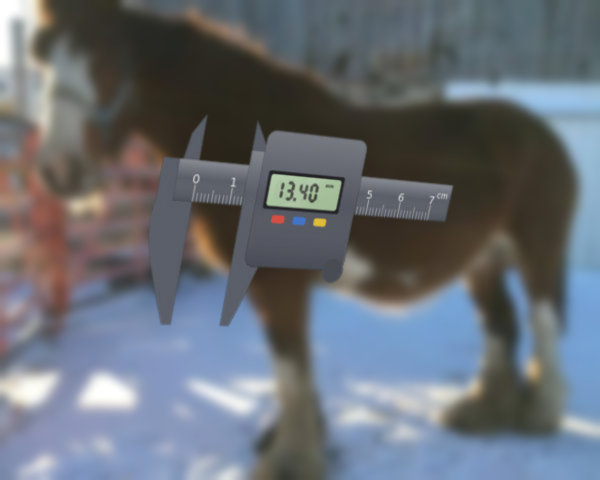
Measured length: 13.40 mm
